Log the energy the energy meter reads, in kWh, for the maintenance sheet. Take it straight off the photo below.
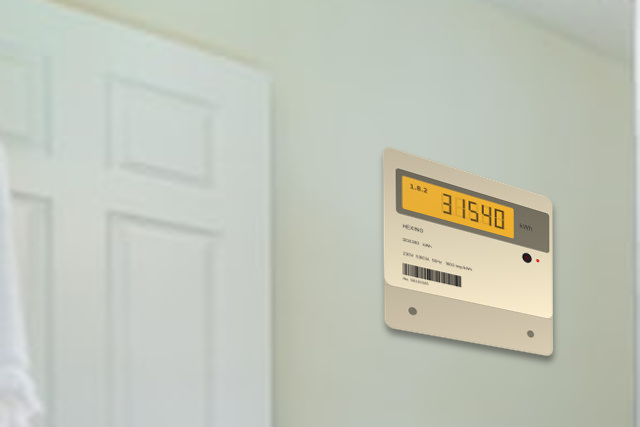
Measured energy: 31540 kWh
